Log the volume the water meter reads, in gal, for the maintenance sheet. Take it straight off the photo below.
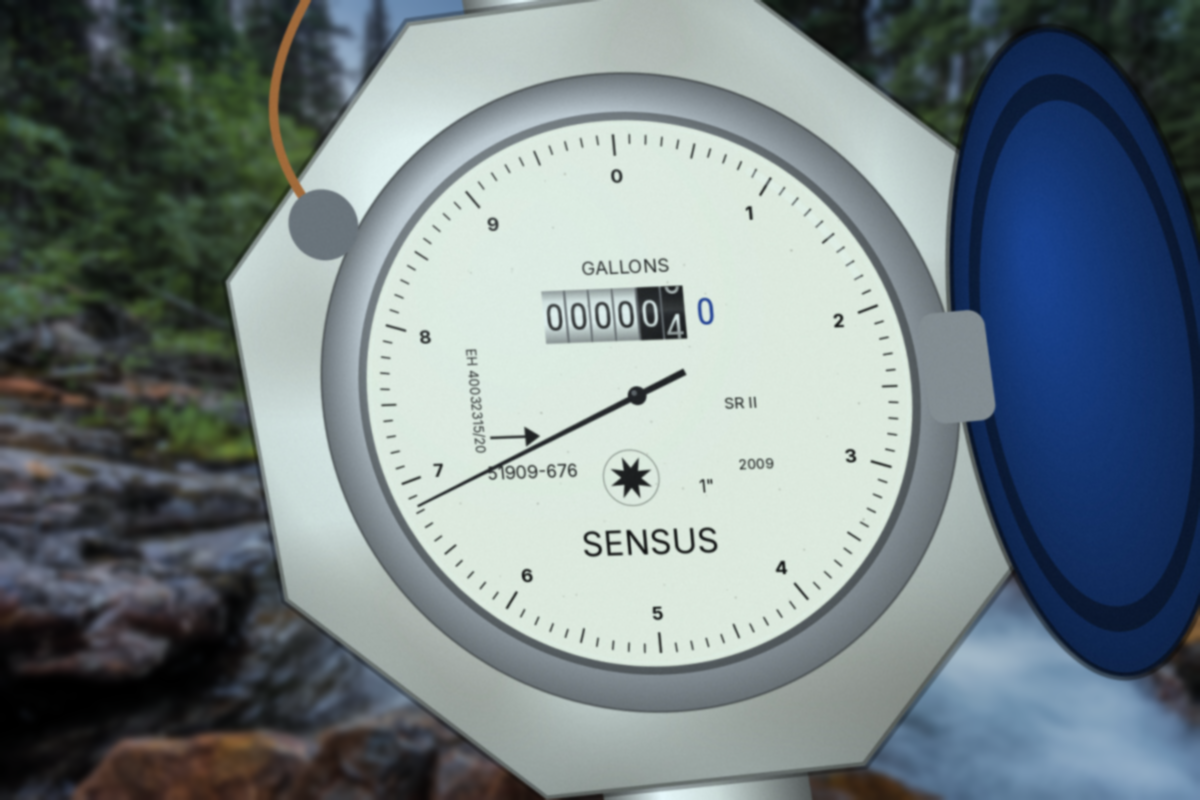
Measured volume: 36.8 gal
